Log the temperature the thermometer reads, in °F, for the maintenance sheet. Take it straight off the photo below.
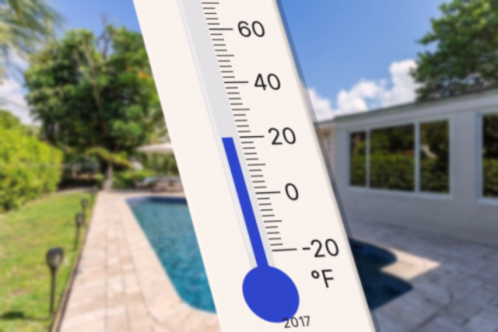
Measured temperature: 20 °F
